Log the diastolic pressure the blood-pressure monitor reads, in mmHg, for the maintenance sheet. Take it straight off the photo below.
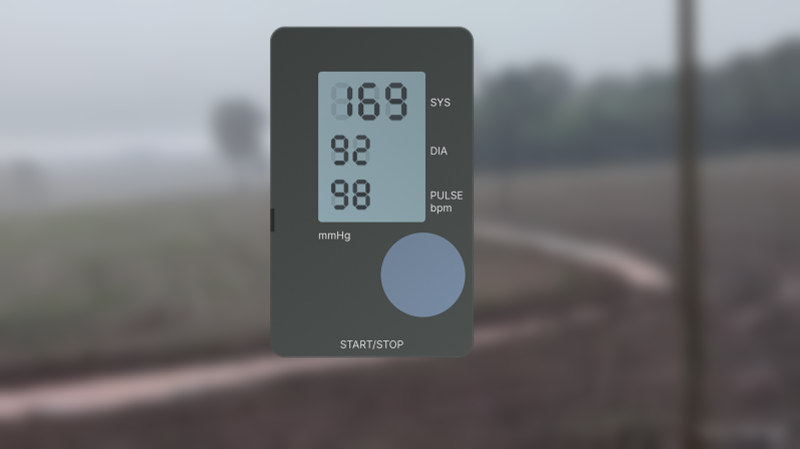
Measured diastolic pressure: 92 mmHg
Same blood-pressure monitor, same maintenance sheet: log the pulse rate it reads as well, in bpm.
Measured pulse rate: 98 bpm
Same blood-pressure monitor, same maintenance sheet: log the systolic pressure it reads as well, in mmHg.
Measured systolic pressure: 169 mmHg
